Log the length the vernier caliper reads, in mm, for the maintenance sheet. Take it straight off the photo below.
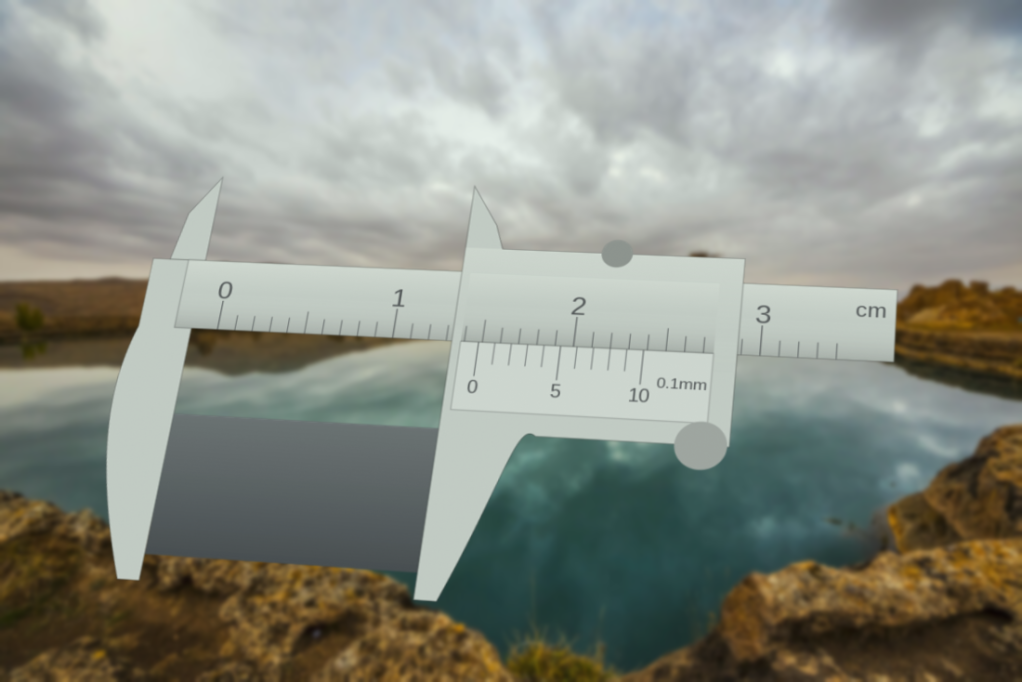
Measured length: 14.8 mm
